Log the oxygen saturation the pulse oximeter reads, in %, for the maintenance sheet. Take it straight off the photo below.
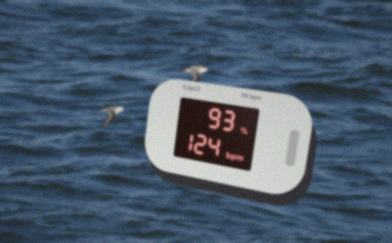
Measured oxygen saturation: 93 %
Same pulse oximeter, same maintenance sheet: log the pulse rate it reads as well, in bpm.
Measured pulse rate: 124 bpm
